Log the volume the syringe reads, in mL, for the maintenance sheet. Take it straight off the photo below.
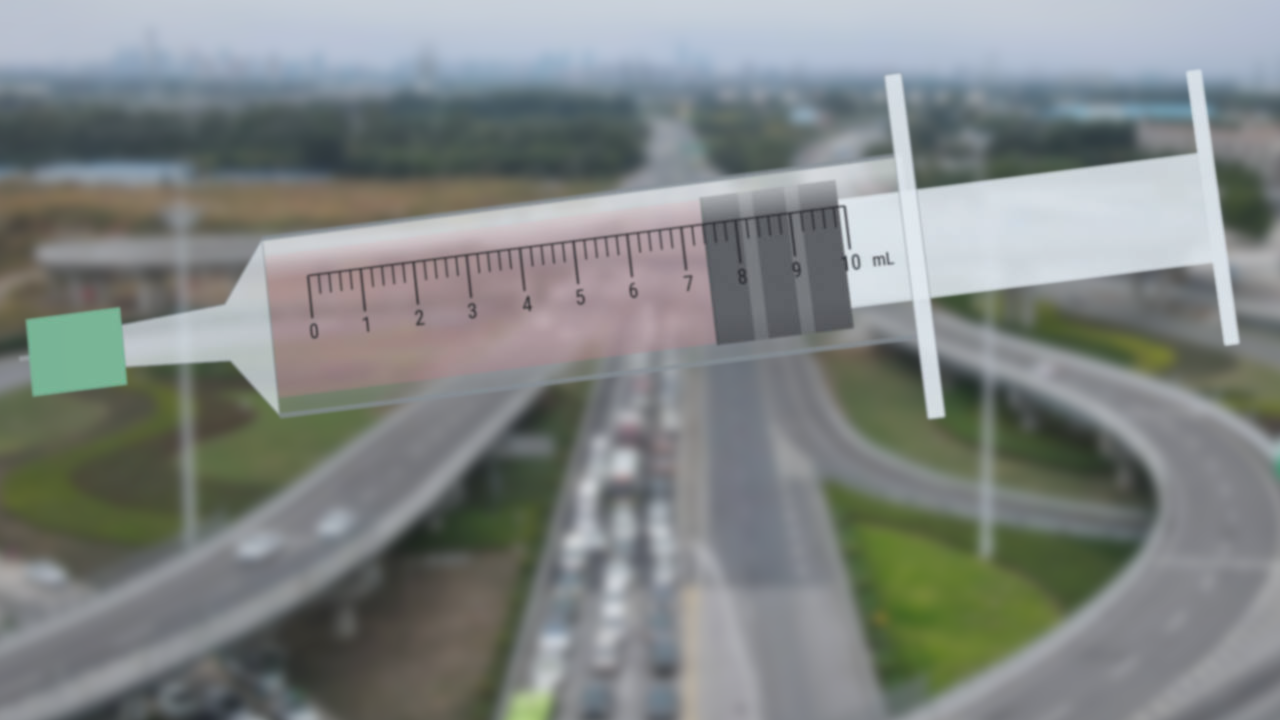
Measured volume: 7.4 mL
